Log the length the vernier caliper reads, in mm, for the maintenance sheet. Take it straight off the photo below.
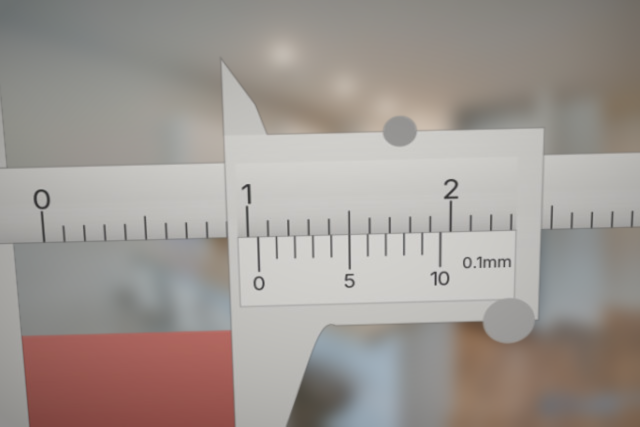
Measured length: 10.5 mm
